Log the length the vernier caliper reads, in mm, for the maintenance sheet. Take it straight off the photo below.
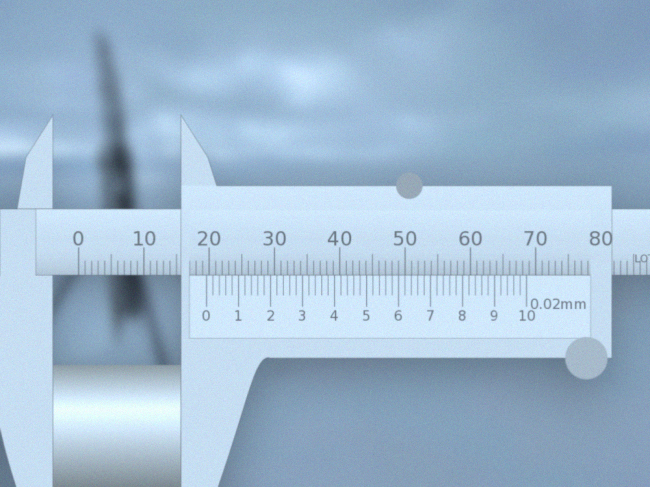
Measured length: 19.6 mm
